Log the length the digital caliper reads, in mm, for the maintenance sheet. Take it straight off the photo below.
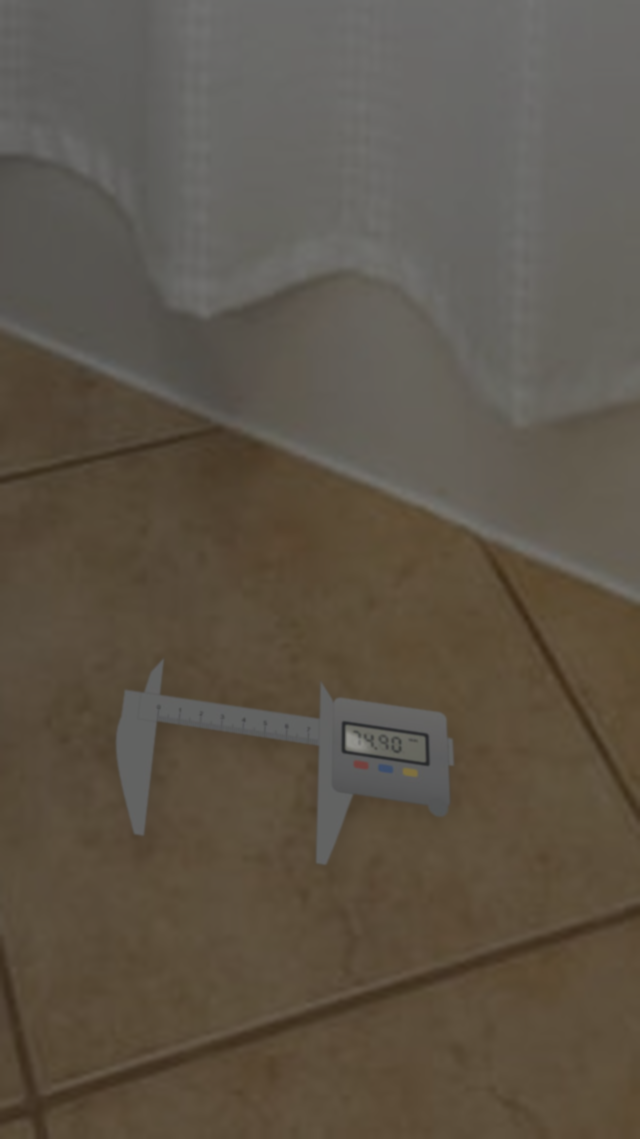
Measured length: 74.90 mm
